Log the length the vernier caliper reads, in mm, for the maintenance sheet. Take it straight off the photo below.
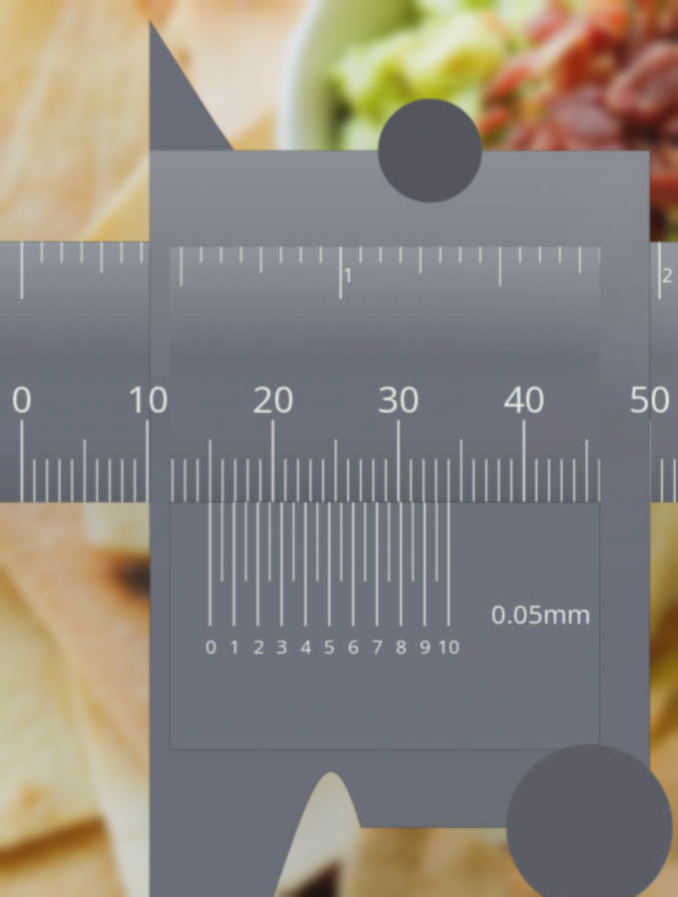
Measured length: 15.0 mm
